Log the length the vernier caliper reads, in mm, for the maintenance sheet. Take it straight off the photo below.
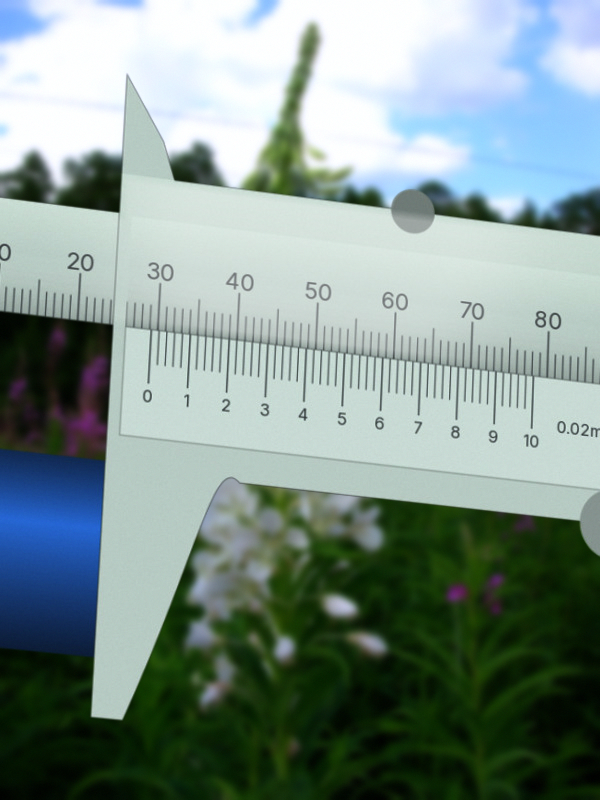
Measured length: 29.2 mm
